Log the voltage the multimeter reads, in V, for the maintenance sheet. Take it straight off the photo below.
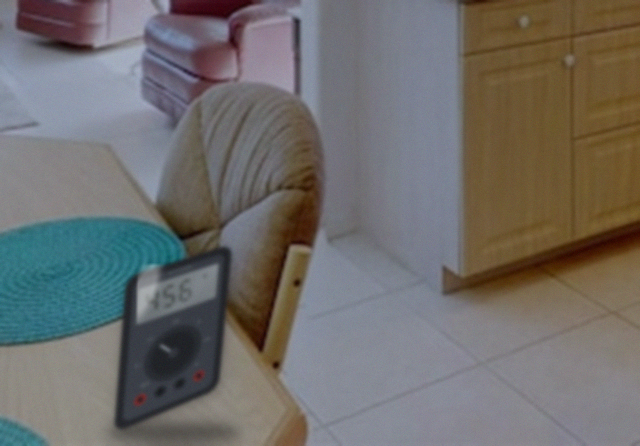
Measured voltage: 456 V
